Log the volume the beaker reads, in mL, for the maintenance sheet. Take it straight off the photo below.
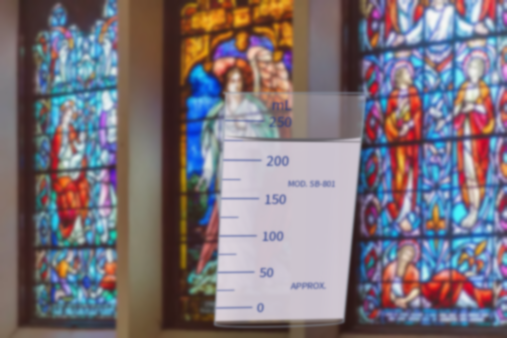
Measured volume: 225 mL
